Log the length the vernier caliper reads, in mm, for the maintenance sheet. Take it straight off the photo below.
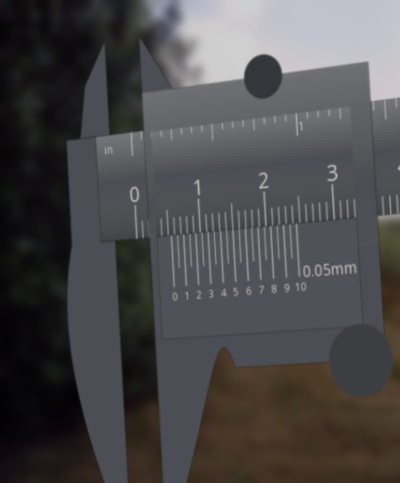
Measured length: 5.5 mm
